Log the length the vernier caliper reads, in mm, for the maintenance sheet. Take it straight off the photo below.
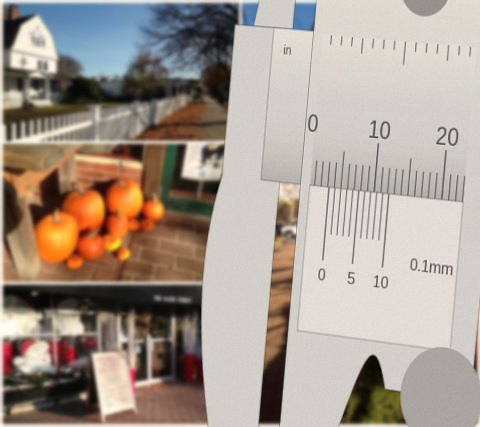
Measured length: 3.2 mm
